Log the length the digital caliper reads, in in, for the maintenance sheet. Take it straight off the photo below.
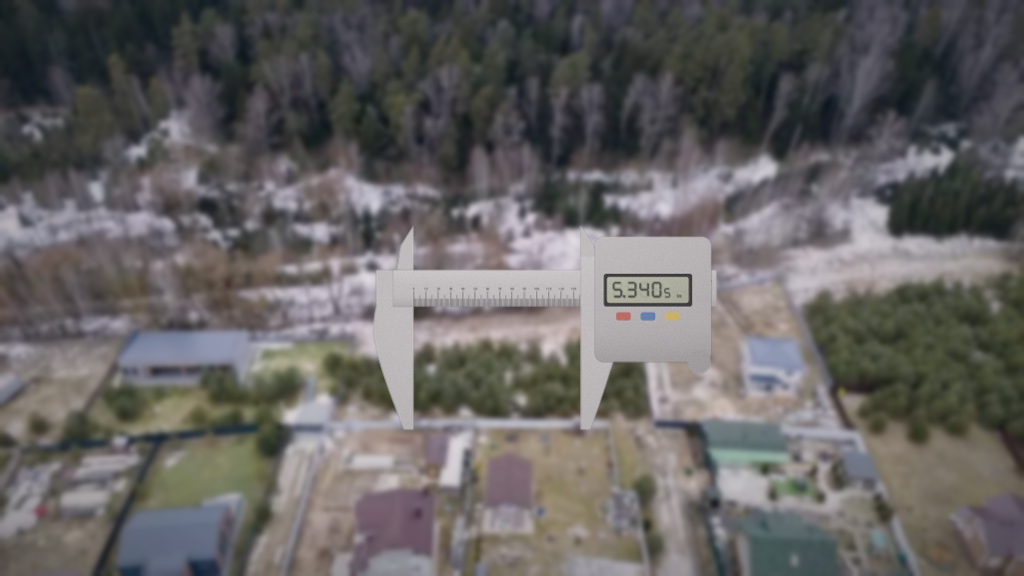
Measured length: 5.3405 in
